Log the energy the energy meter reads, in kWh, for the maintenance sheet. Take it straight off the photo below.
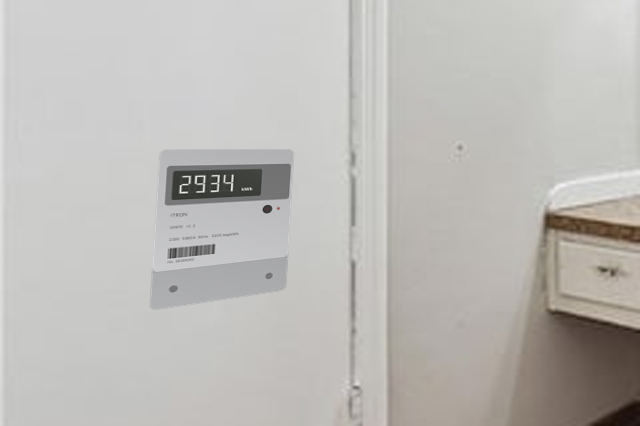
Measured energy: 2934 kWh
